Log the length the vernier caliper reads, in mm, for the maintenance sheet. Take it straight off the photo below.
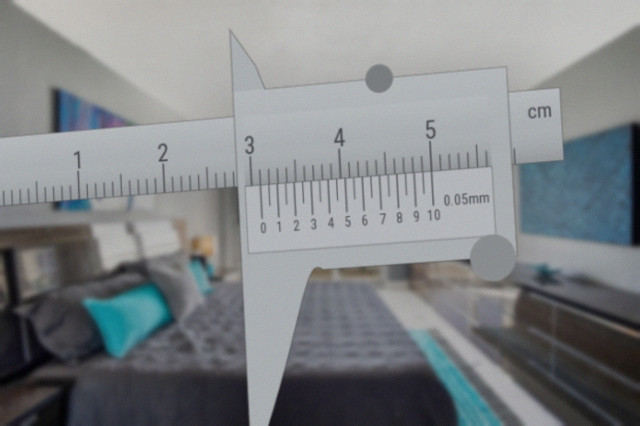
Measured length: 31.0 mm
